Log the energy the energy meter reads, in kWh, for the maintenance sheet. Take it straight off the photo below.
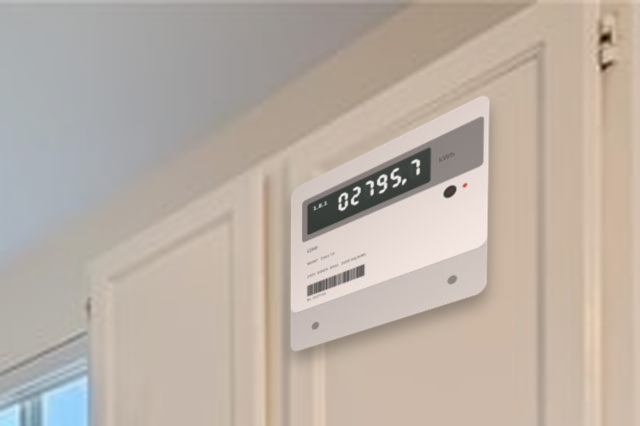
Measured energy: 2795.7 kWh
